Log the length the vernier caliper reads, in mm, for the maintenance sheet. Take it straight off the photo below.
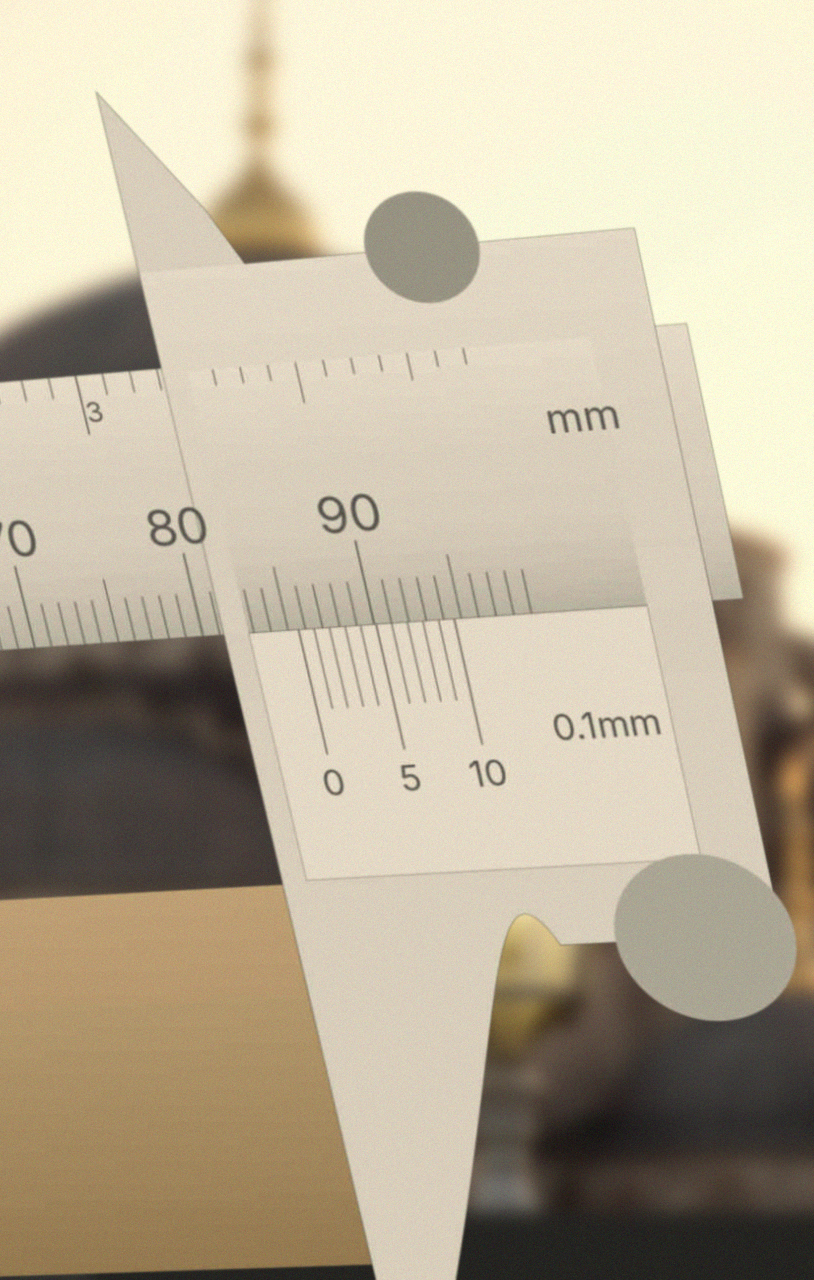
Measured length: 85.6 mm
